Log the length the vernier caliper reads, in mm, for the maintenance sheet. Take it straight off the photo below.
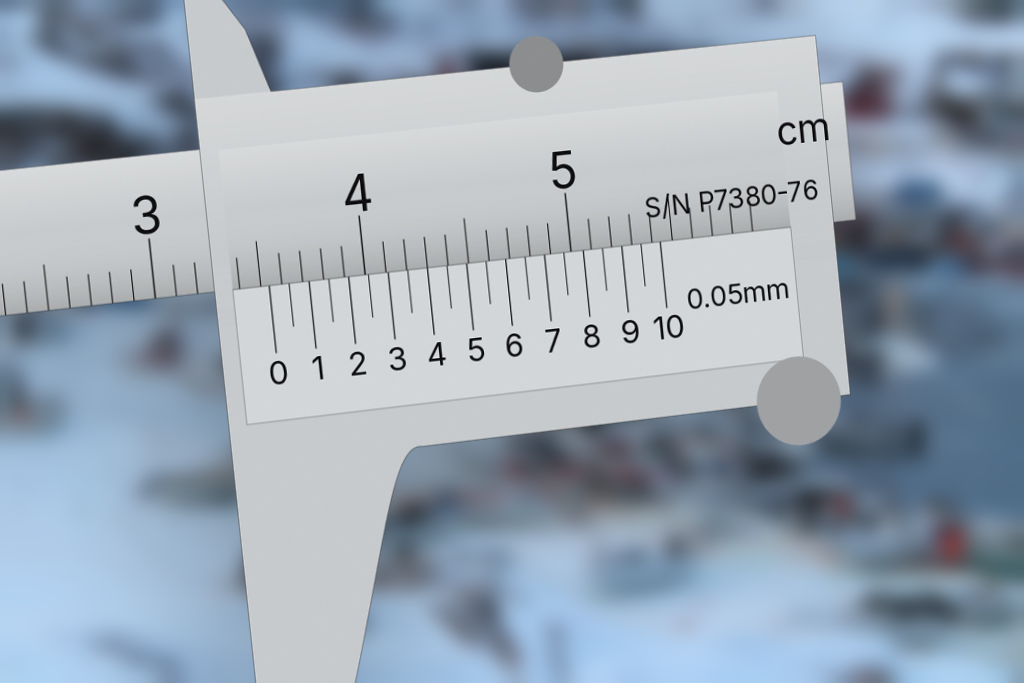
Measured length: 35.4 mm
